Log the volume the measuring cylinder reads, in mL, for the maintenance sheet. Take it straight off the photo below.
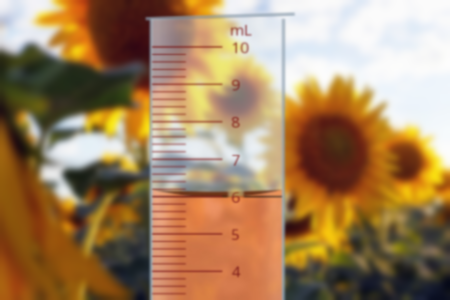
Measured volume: 6 mL
